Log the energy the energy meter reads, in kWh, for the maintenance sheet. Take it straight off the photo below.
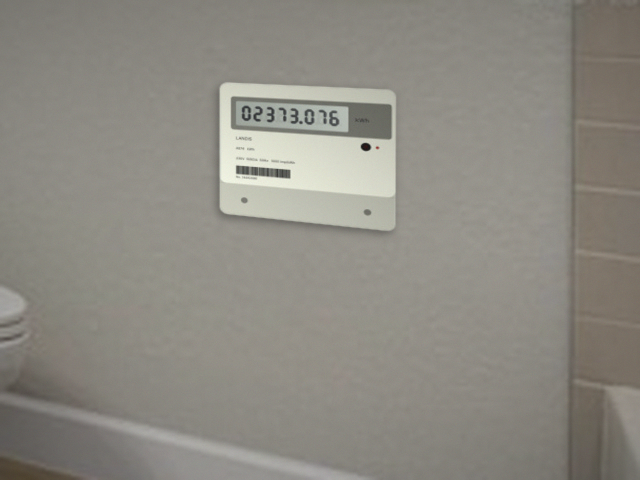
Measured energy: 2373.076 kWh
